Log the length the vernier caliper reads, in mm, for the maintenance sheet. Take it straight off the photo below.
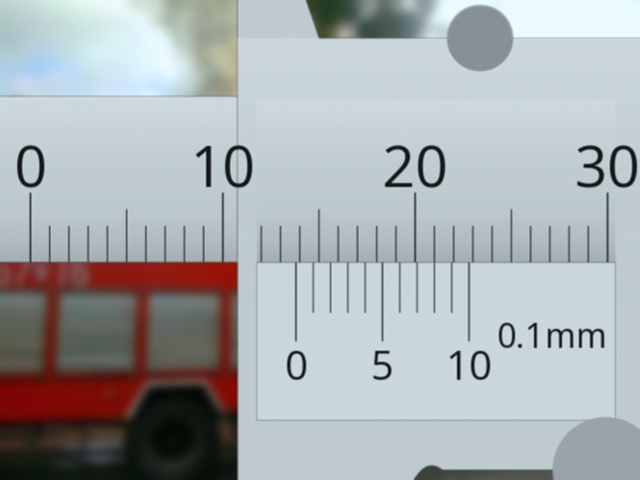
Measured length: 13.8 mm
